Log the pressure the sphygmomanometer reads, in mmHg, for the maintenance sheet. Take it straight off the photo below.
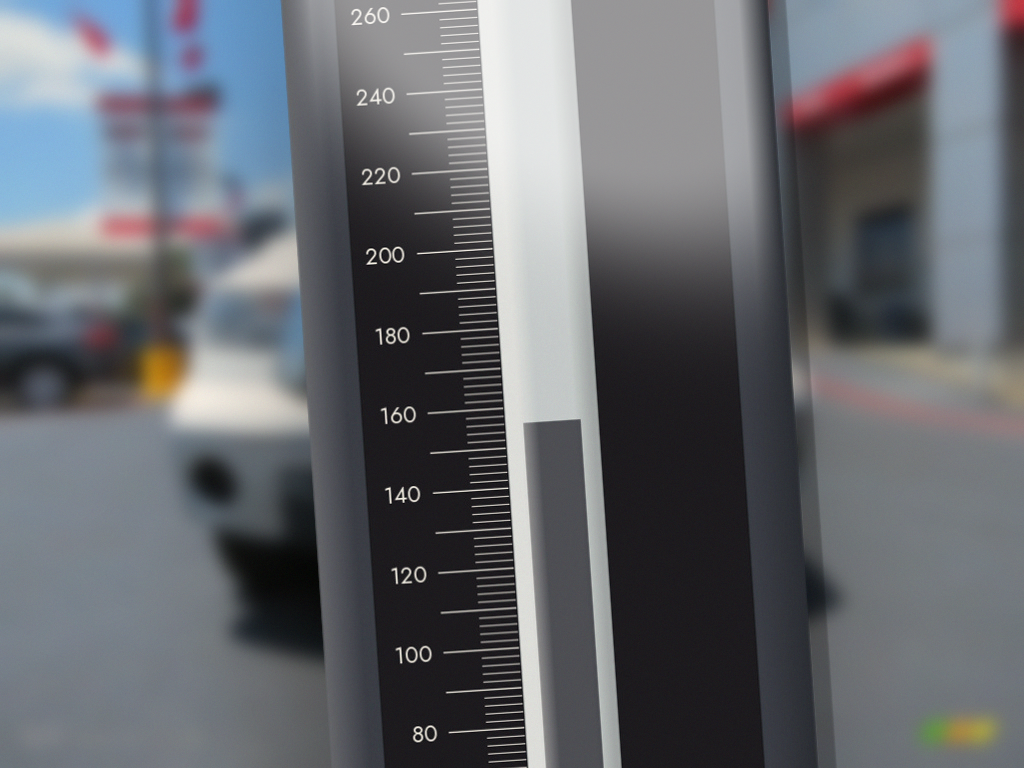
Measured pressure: 156 mmHg
